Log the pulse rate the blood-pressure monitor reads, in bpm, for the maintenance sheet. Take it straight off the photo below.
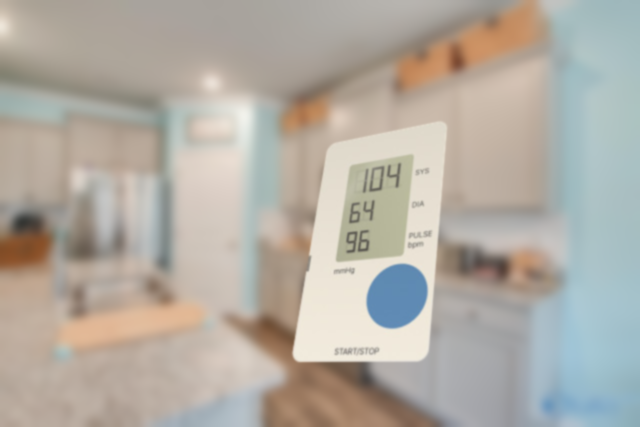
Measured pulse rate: 96 bpm
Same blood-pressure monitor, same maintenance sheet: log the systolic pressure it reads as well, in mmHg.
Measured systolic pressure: 104 mmHg
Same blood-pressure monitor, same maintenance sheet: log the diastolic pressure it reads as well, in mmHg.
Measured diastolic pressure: 64 mmHg
